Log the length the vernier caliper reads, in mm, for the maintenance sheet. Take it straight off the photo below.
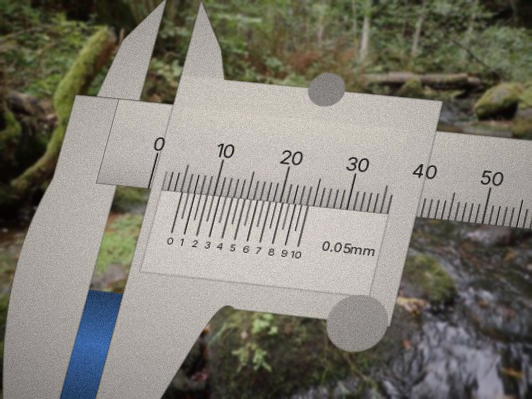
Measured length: 5.2 mm
